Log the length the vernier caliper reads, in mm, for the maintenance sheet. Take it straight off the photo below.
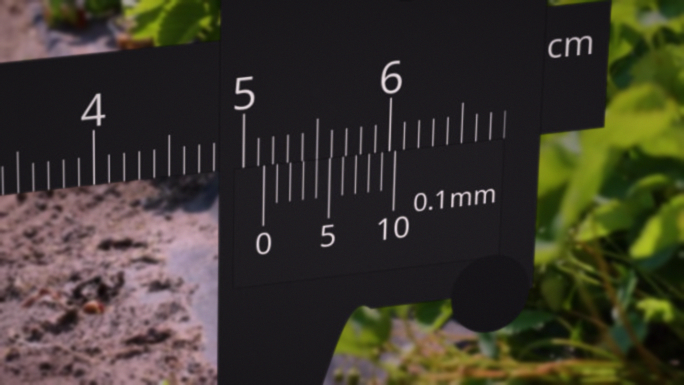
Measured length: 51.4 mm
